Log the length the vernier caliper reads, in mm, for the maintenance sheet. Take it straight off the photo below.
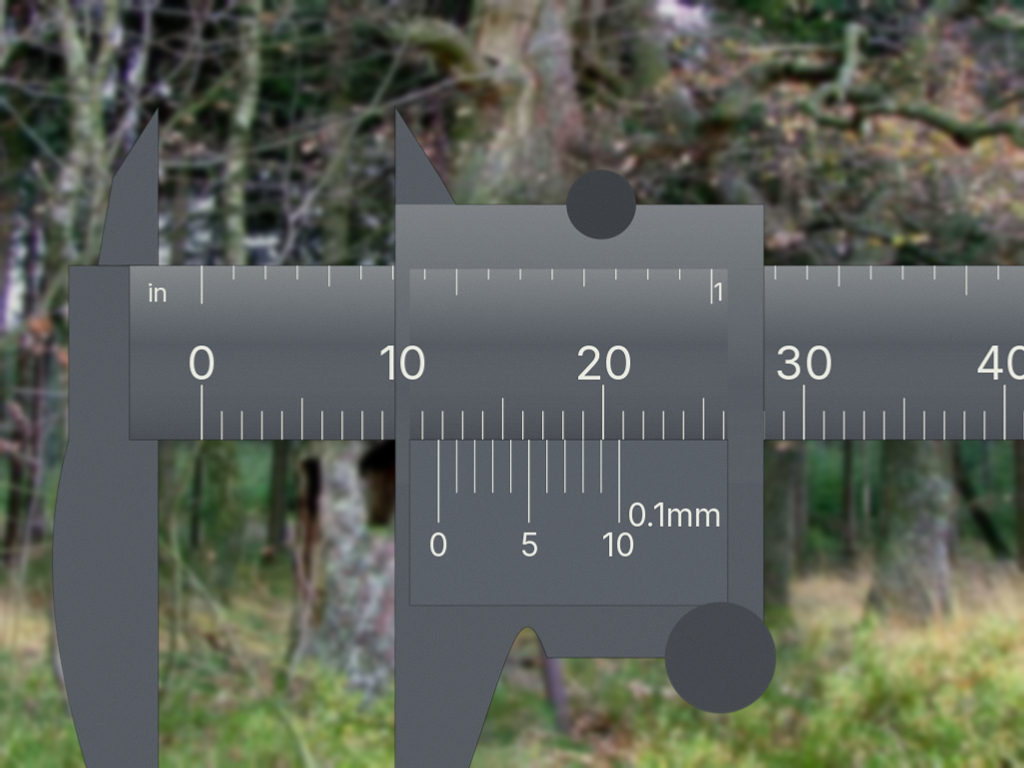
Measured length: 11.8 mm
